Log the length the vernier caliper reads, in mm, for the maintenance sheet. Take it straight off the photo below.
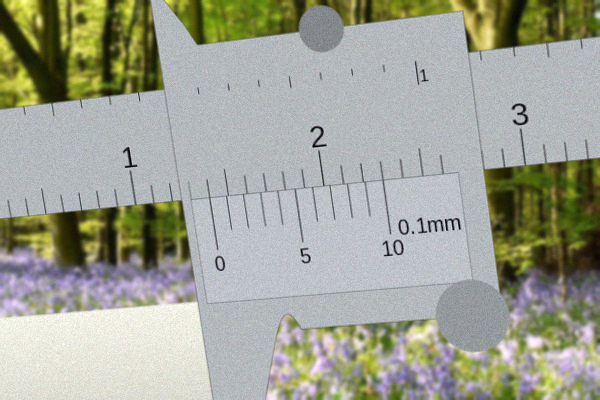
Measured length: 14.0 mm
